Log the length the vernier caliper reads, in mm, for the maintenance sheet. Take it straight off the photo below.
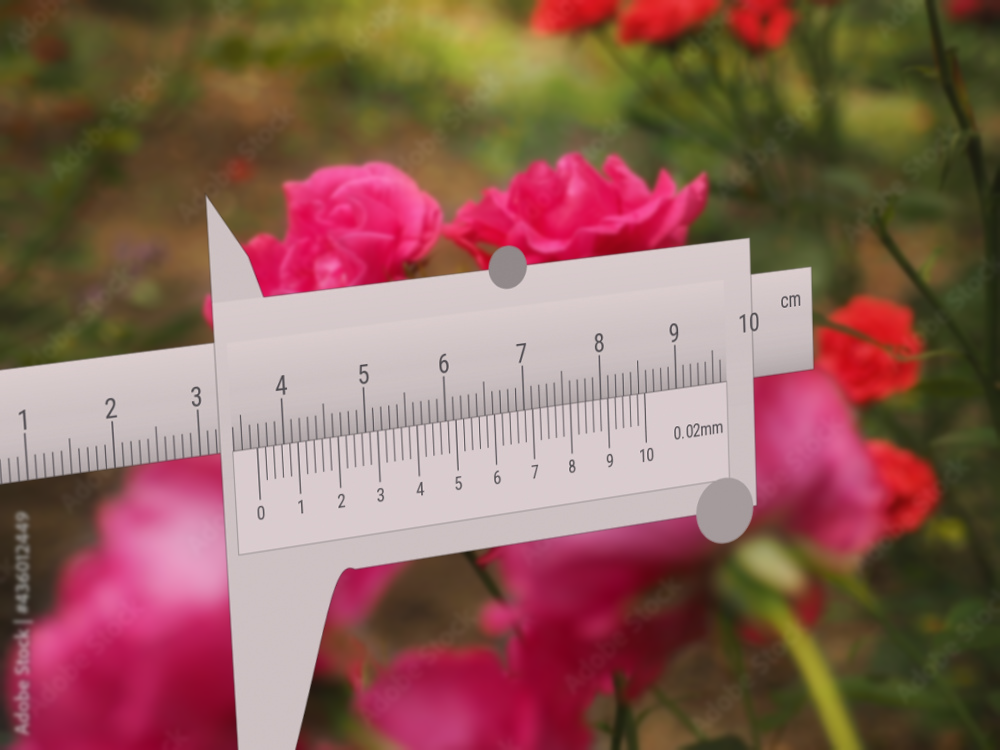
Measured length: 36.8 mm
